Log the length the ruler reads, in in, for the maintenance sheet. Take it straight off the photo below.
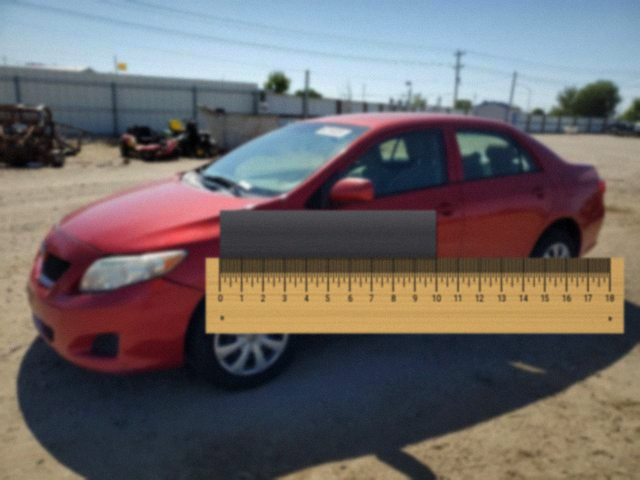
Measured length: 10 in
